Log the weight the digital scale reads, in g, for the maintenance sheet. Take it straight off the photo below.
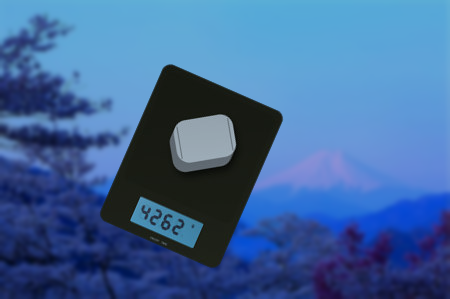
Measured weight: 4262 g
